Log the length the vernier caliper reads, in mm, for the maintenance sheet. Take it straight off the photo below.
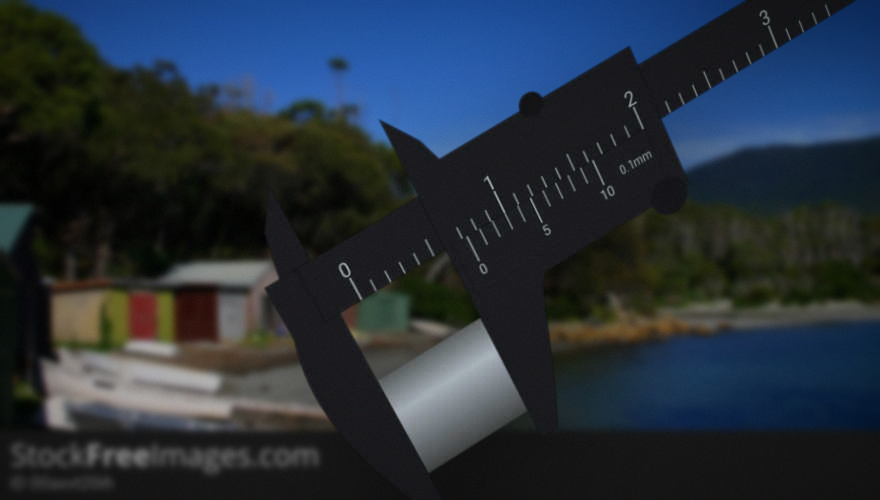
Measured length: 7.3 mm
